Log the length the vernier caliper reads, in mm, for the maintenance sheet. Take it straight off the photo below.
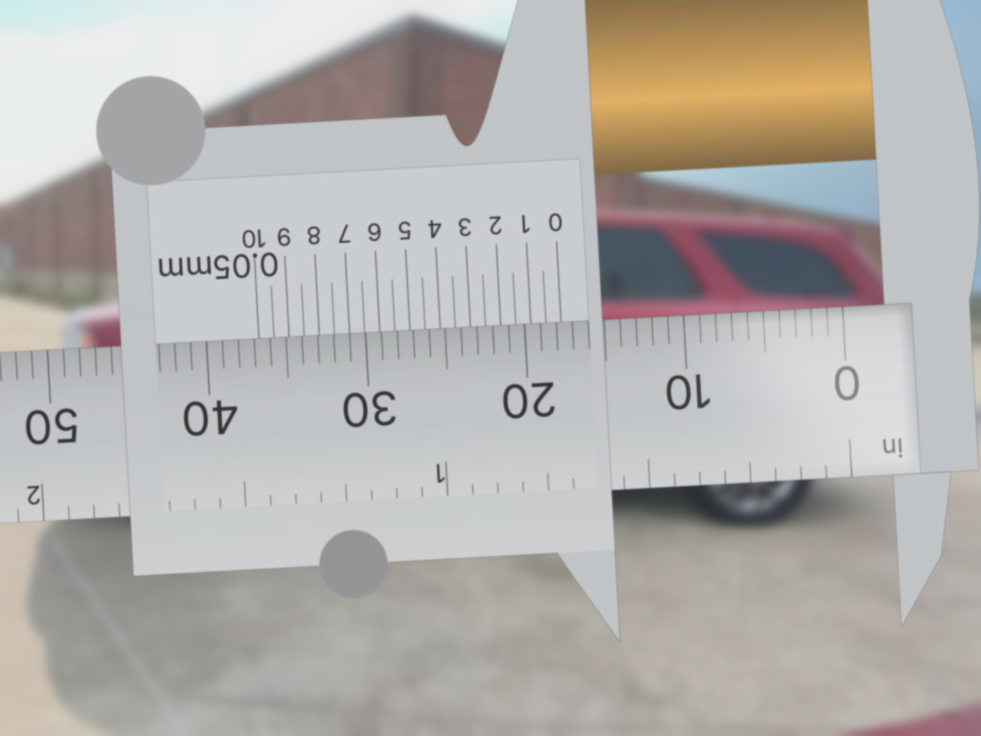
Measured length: 17.7 mm
